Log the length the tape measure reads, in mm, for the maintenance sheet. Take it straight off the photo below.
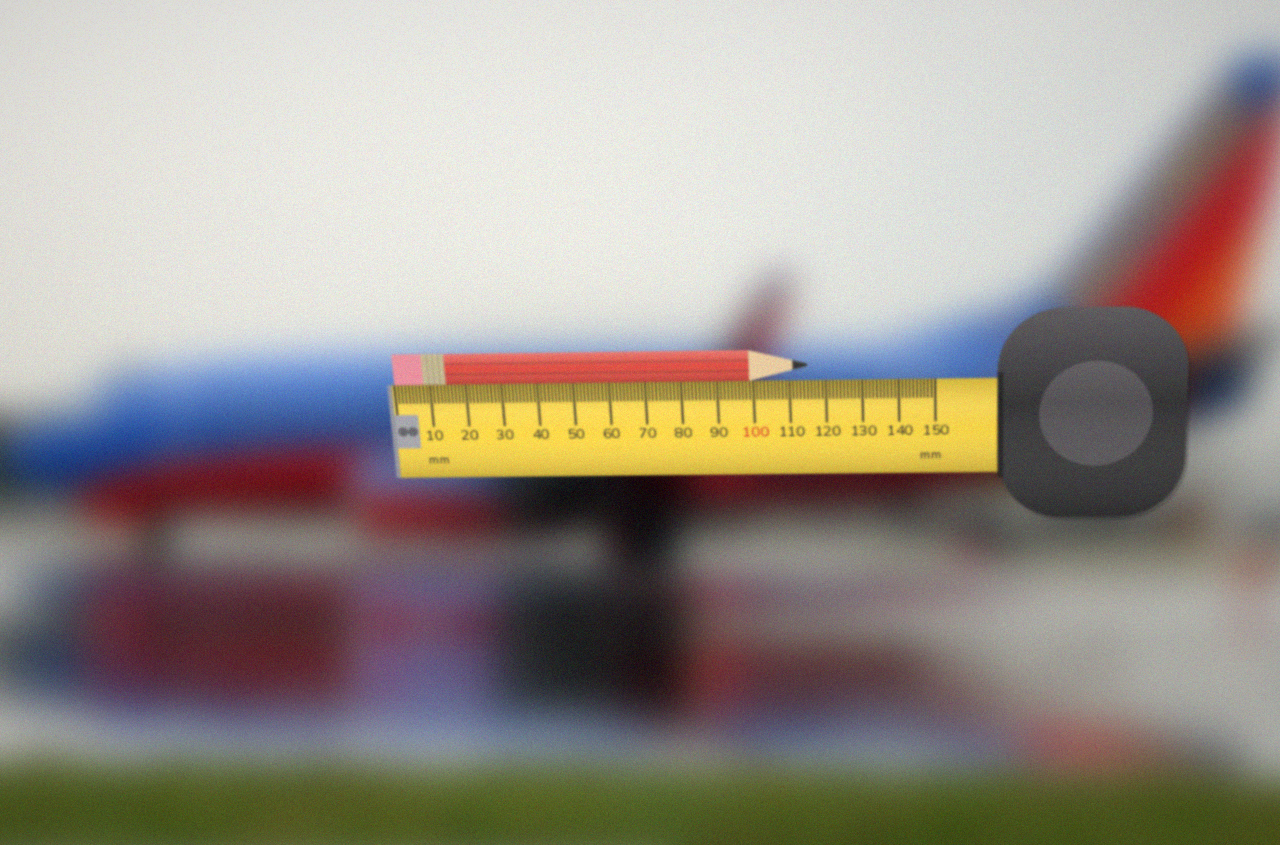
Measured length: 115 mm
